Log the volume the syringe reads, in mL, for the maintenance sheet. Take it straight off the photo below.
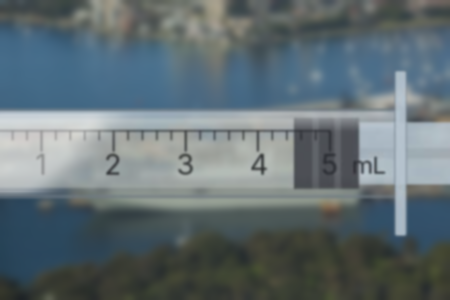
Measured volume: 4.5 mL
